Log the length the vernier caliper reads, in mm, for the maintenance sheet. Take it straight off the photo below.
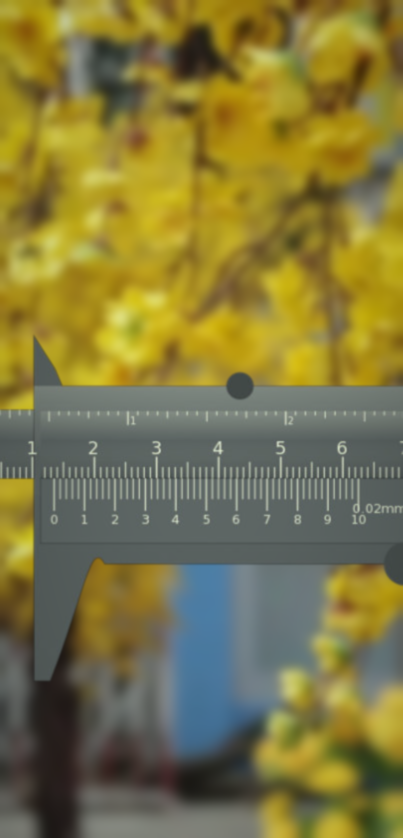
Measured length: 13.5 mm
